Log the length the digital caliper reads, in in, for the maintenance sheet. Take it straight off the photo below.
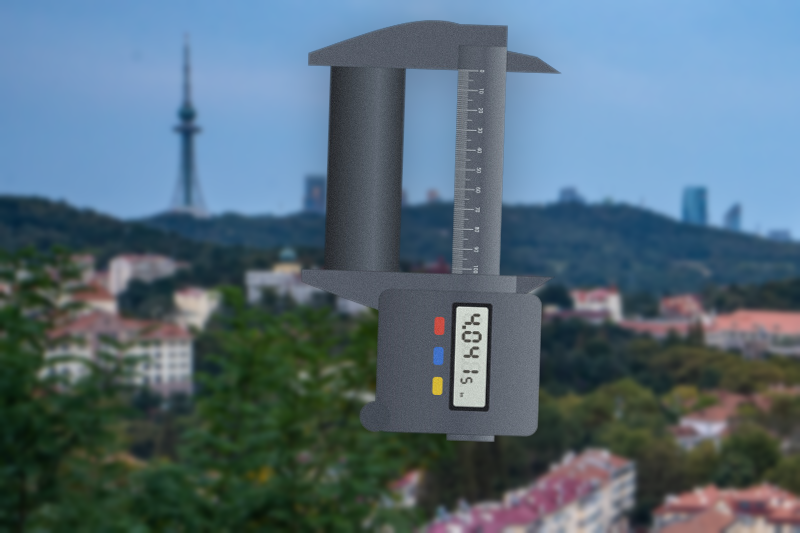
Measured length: 4.0415 in
